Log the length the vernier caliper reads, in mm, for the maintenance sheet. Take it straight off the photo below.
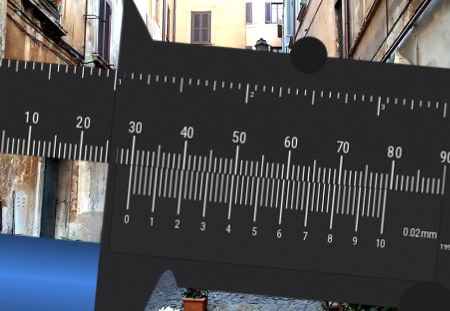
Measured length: 30.0 mm
